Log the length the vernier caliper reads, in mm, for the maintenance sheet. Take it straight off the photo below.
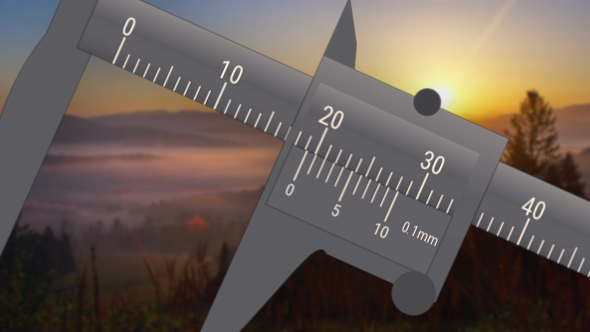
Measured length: 19.2 mm
